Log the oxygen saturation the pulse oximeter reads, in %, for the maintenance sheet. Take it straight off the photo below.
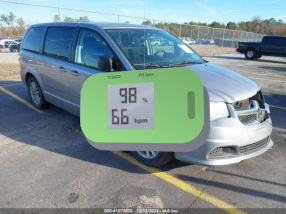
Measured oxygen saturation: 98 %
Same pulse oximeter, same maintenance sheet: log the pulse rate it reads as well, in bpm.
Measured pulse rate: 66 bpm
